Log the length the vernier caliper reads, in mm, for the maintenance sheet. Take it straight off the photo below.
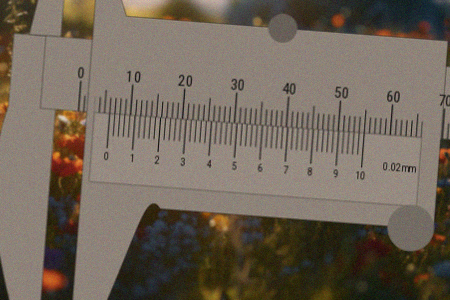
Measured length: 6.0 mm
